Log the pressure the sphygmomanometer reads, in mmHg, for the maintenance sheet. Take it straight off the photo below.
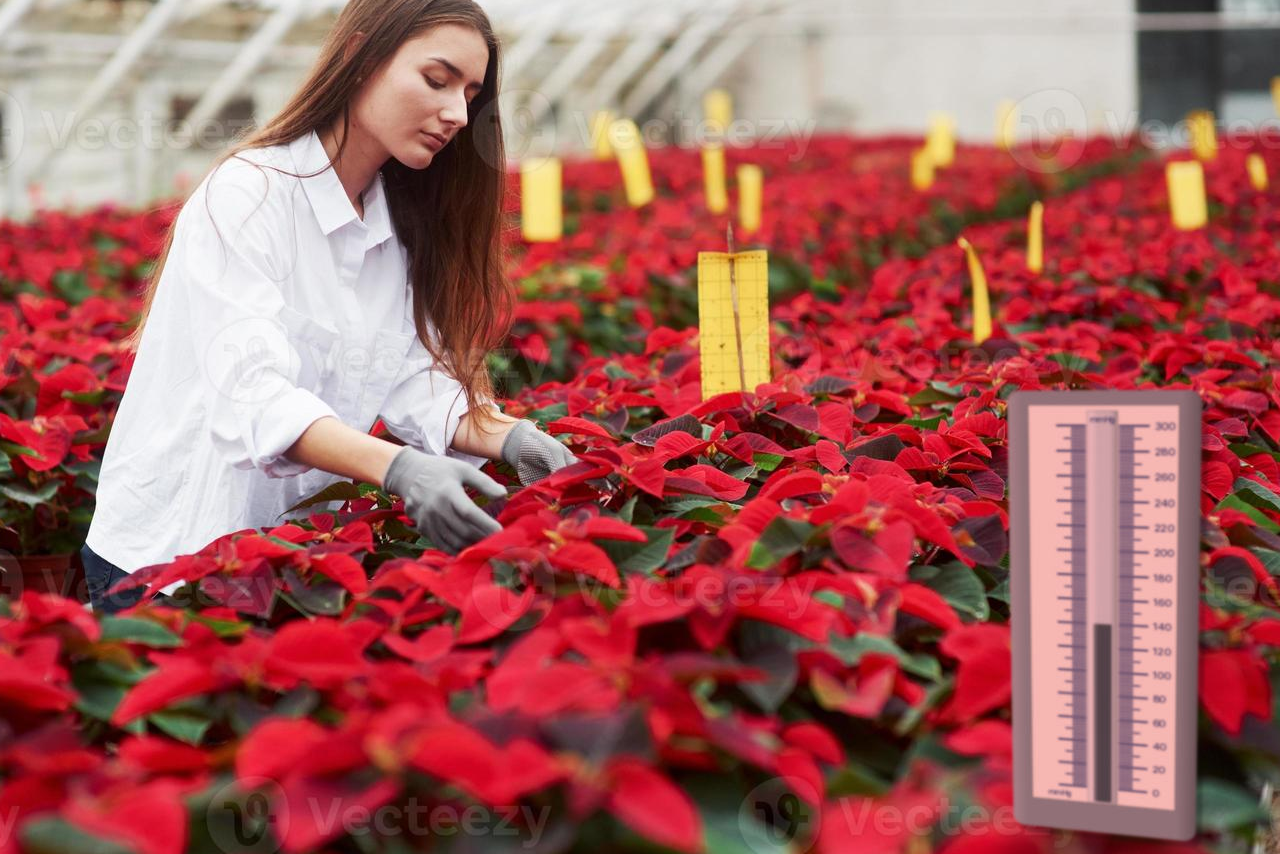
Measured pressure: 140 mmHg
